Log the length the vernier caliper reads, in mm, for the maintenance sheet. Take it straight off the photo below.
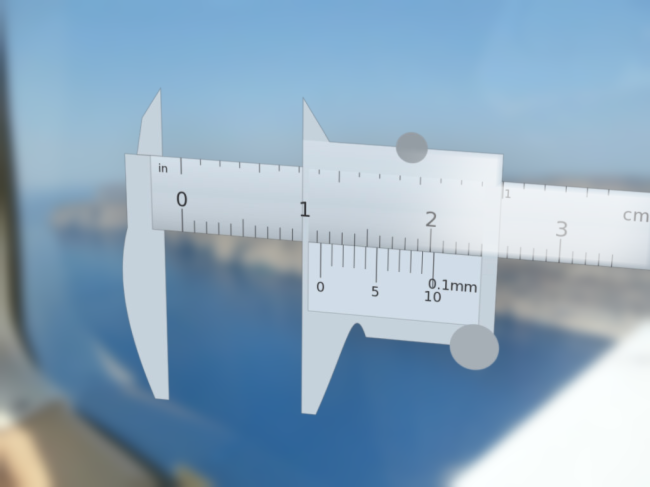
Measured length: 11.3 mm
